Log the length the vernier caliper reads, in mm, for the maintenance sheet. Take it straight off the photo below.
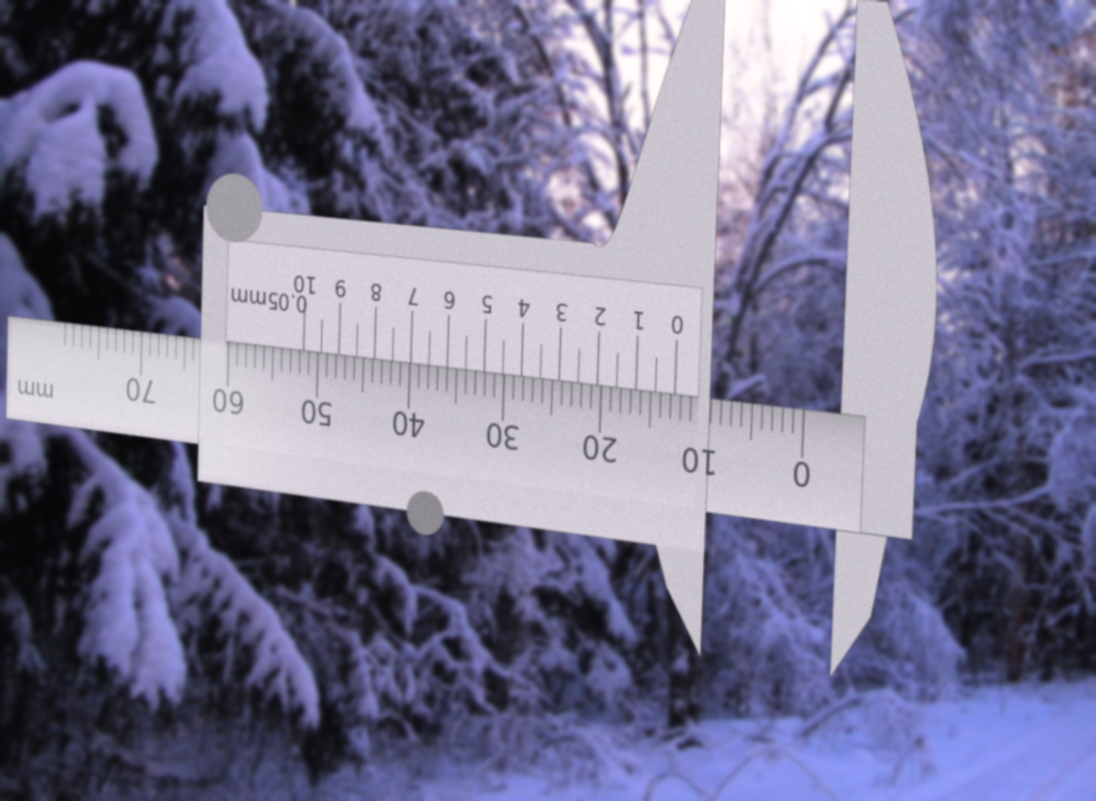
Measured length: 12.6 mm
